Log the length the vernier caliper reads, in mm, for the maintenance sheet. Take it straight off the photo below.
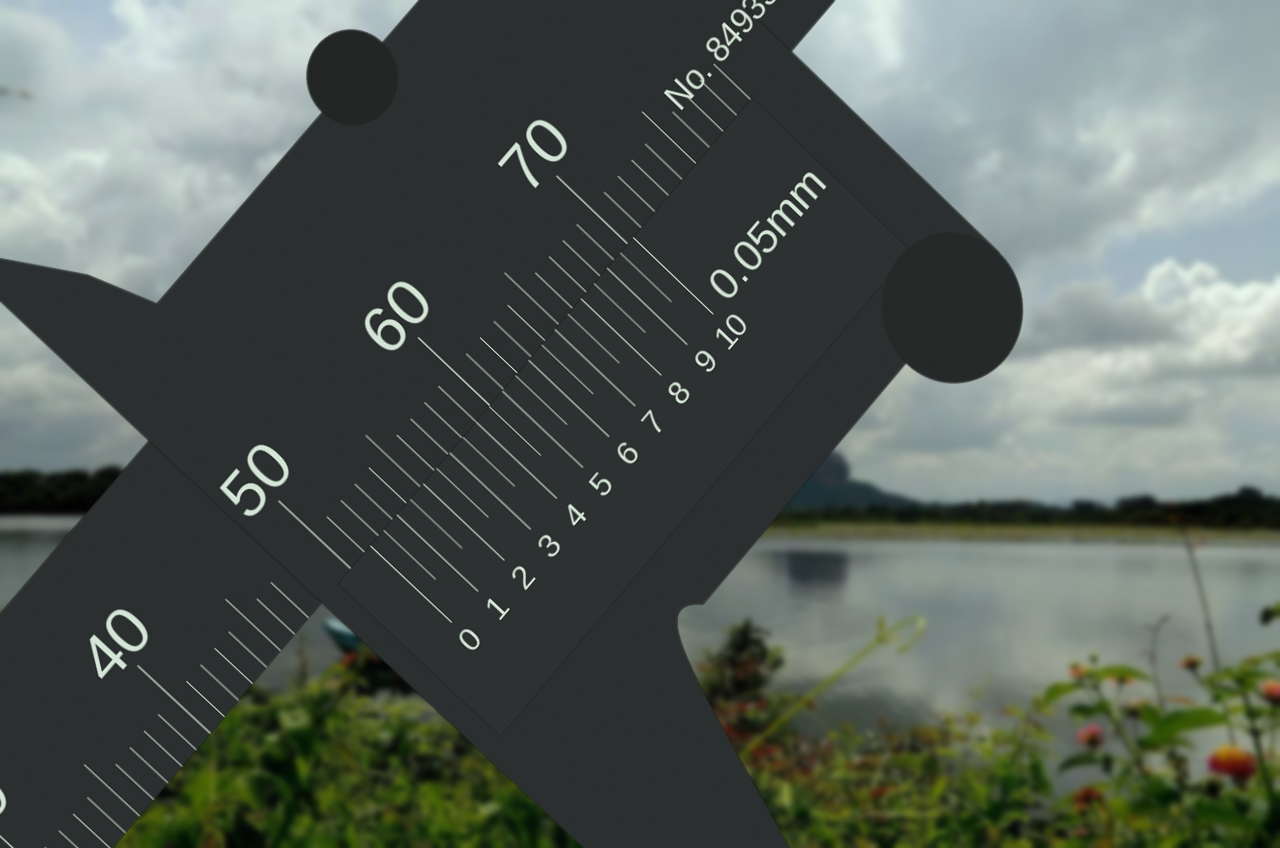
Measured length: 51.4 mm
